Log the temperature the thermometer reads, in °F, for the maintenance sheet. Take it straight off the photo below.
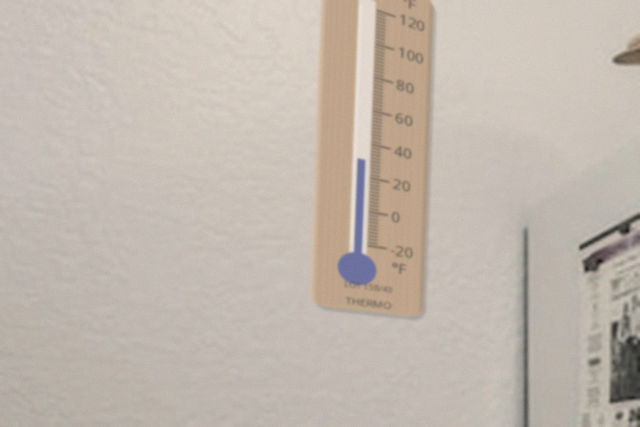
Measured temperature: 30 °F
